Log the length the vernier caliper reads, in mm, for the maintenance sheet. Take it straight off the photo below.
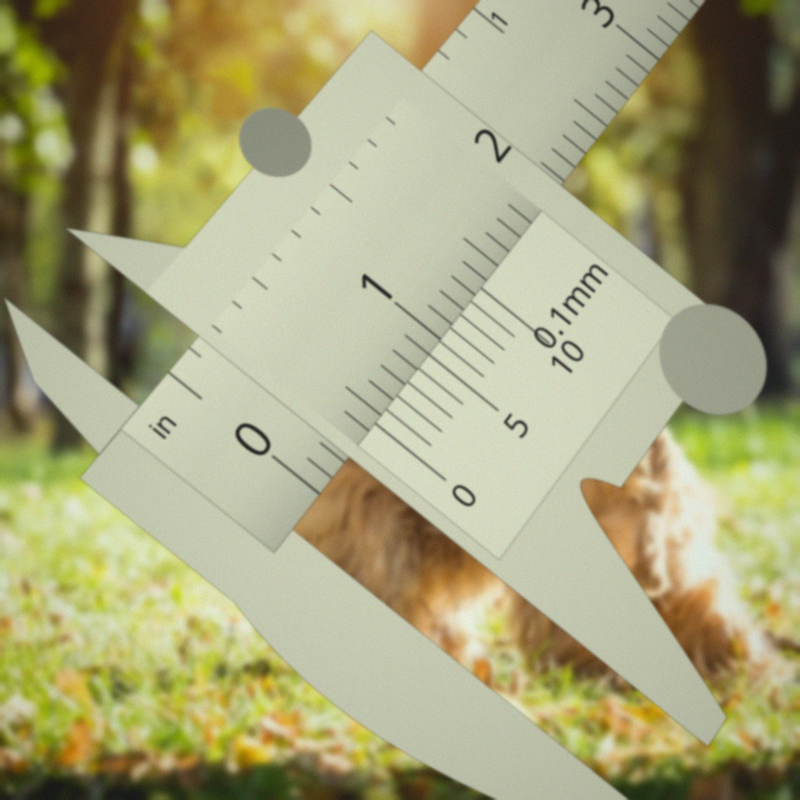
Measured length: 4.5 mm
